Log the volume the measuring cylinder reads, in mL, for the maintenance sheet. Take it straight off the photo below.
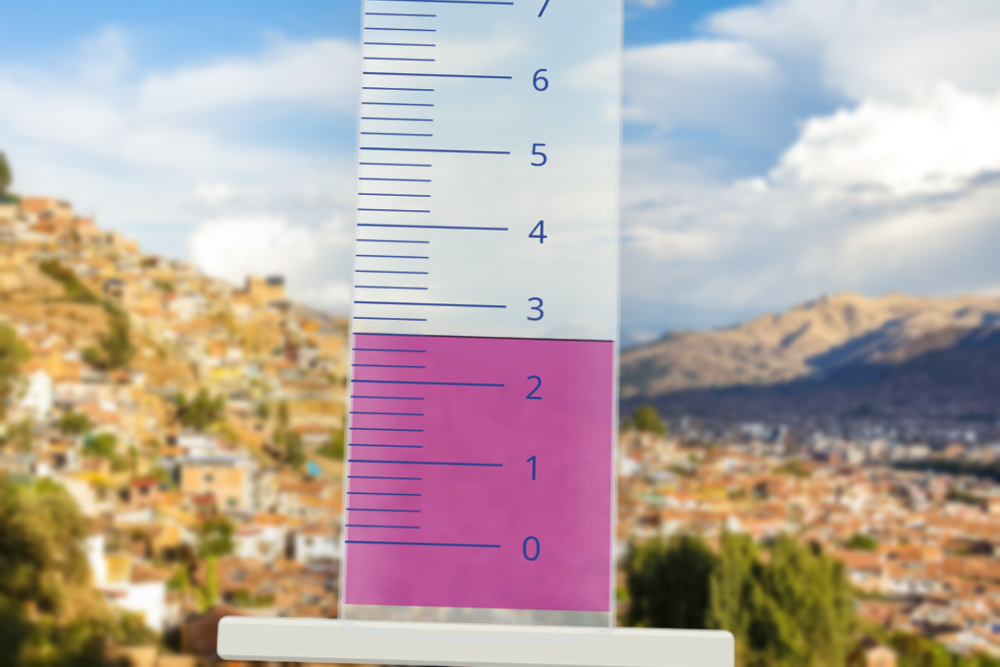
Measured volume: 2.6 mL
